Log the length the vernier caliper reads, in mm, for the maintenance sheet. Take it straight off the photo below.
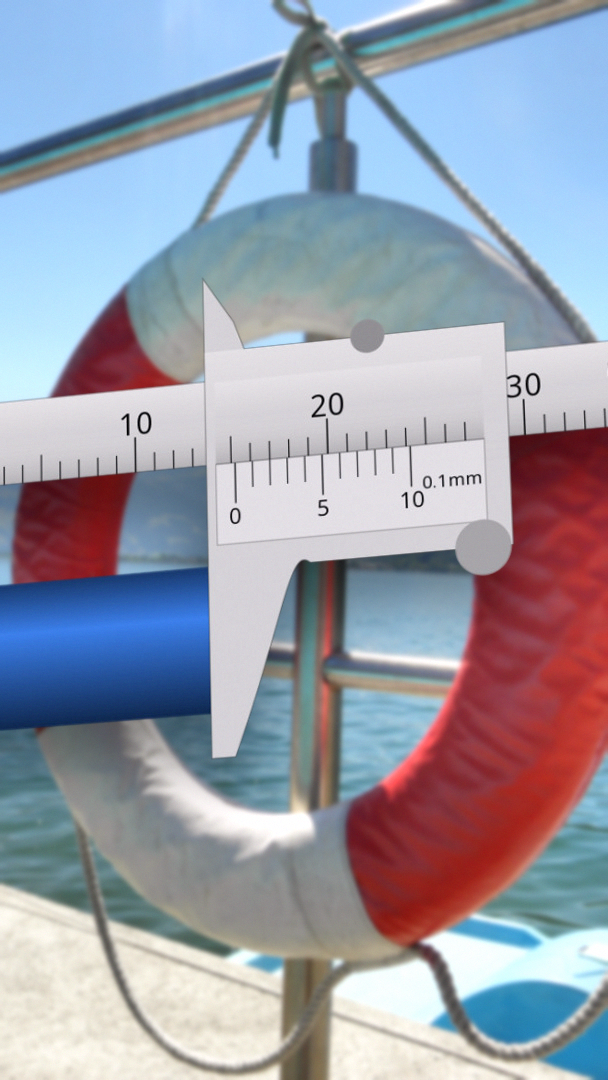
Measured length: 15.2 mm
